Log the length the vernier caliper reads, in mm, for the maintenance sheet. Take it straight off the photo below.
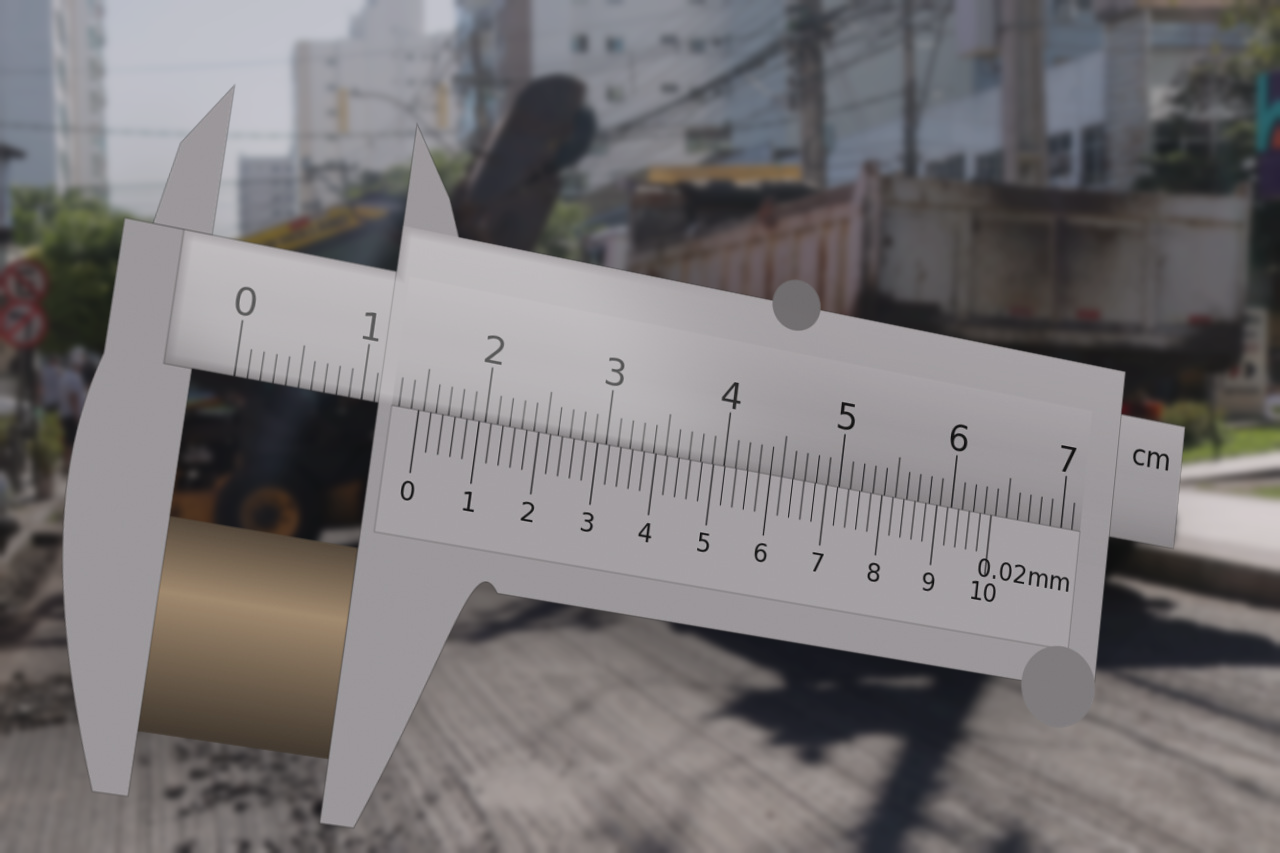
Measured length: 14.6 mm
